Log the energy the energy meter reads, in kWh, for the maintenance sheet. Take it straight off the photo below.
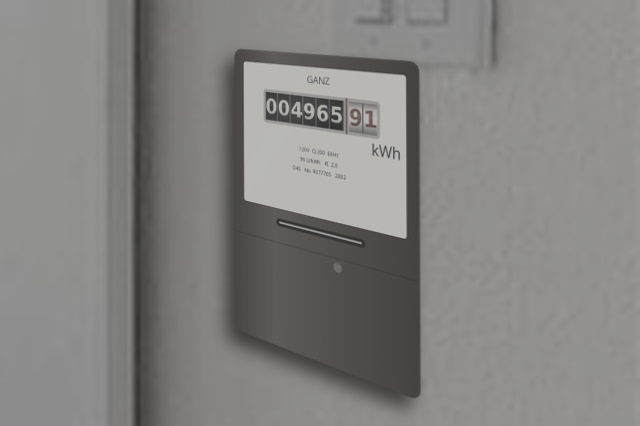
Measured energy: 4965.91 kWh
